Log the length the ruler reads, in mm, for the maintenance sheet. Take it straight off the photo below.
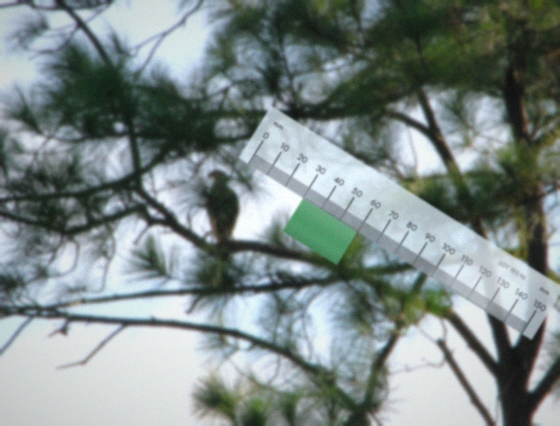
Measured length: 30 mm
